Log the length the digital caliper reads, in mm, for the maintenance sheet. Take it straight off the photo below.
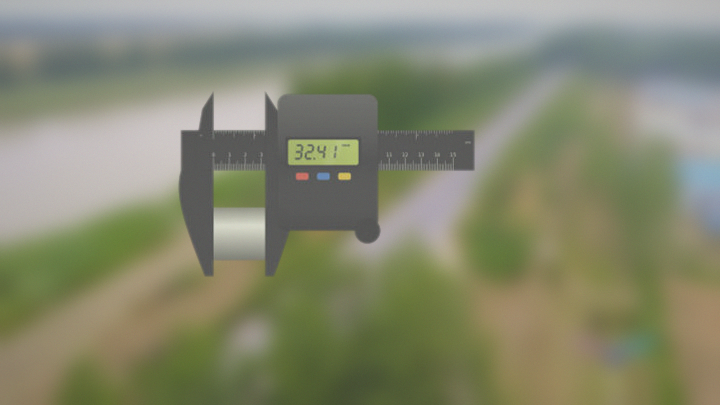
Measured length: 32.41 mm
